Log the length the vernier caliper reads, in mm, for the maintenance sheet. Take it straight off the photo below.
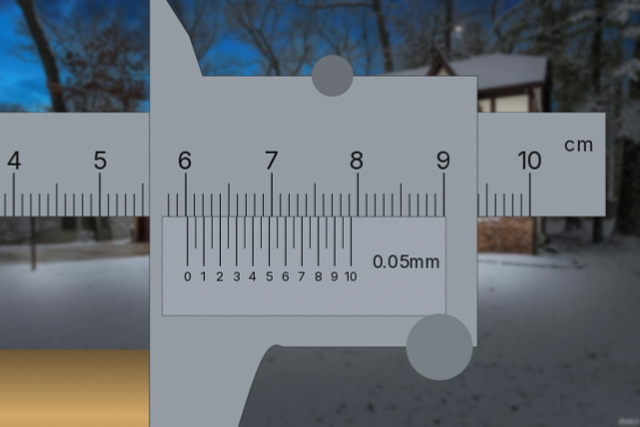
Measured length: 60.2 mm
